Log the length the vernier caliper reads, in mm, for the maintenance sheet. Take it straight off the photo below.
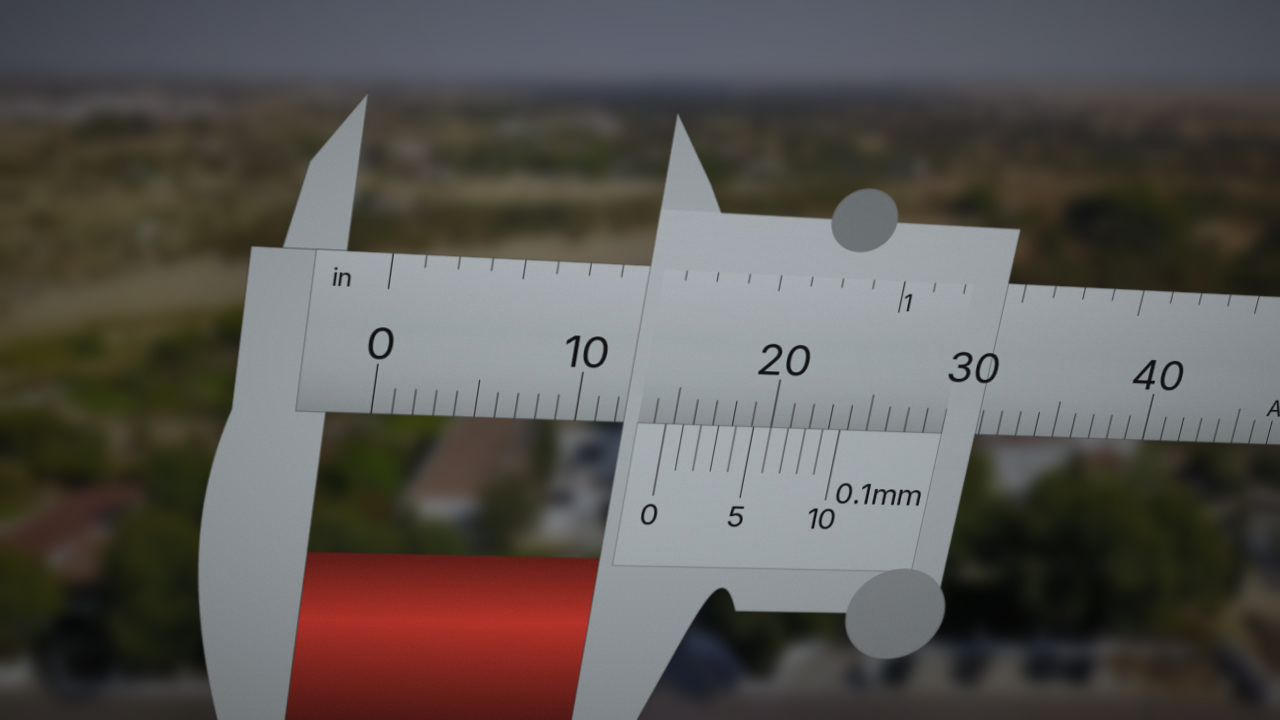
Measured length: 14.6 mm
